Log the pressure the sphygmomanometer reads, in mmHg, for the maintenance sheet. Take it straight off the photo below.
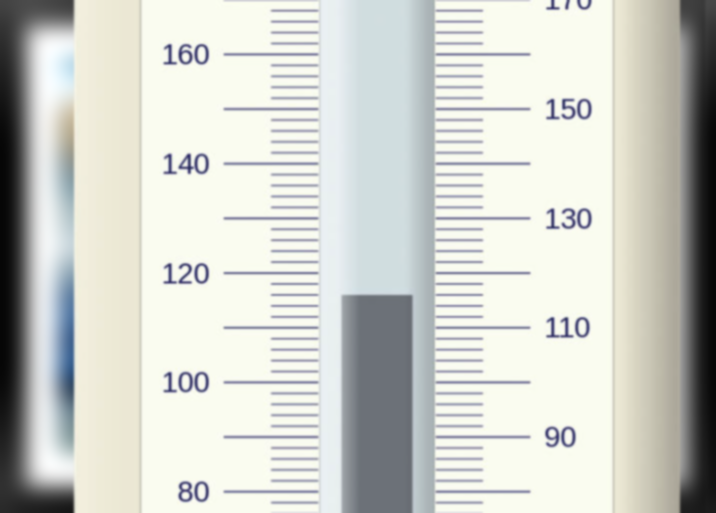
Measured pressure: 116 mmHg
